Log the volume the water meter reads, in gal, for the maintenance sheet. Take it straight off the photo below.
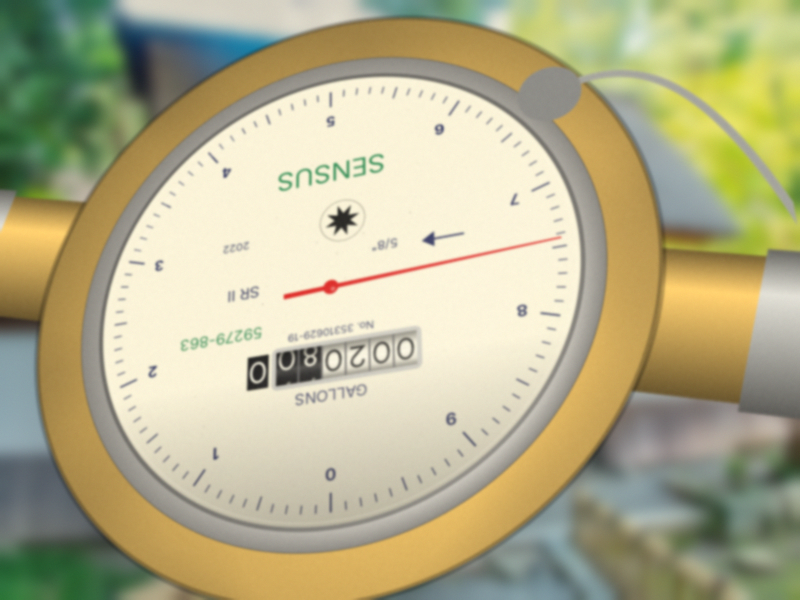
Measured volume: 20797.4 gal
